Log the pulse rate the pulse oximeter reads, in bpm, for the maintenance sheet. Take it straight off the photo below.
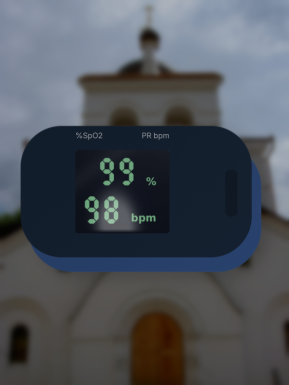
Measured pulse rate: 98 bpm
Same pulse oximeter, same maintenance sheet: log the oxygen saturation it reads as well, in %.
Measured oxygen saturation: 99 %
